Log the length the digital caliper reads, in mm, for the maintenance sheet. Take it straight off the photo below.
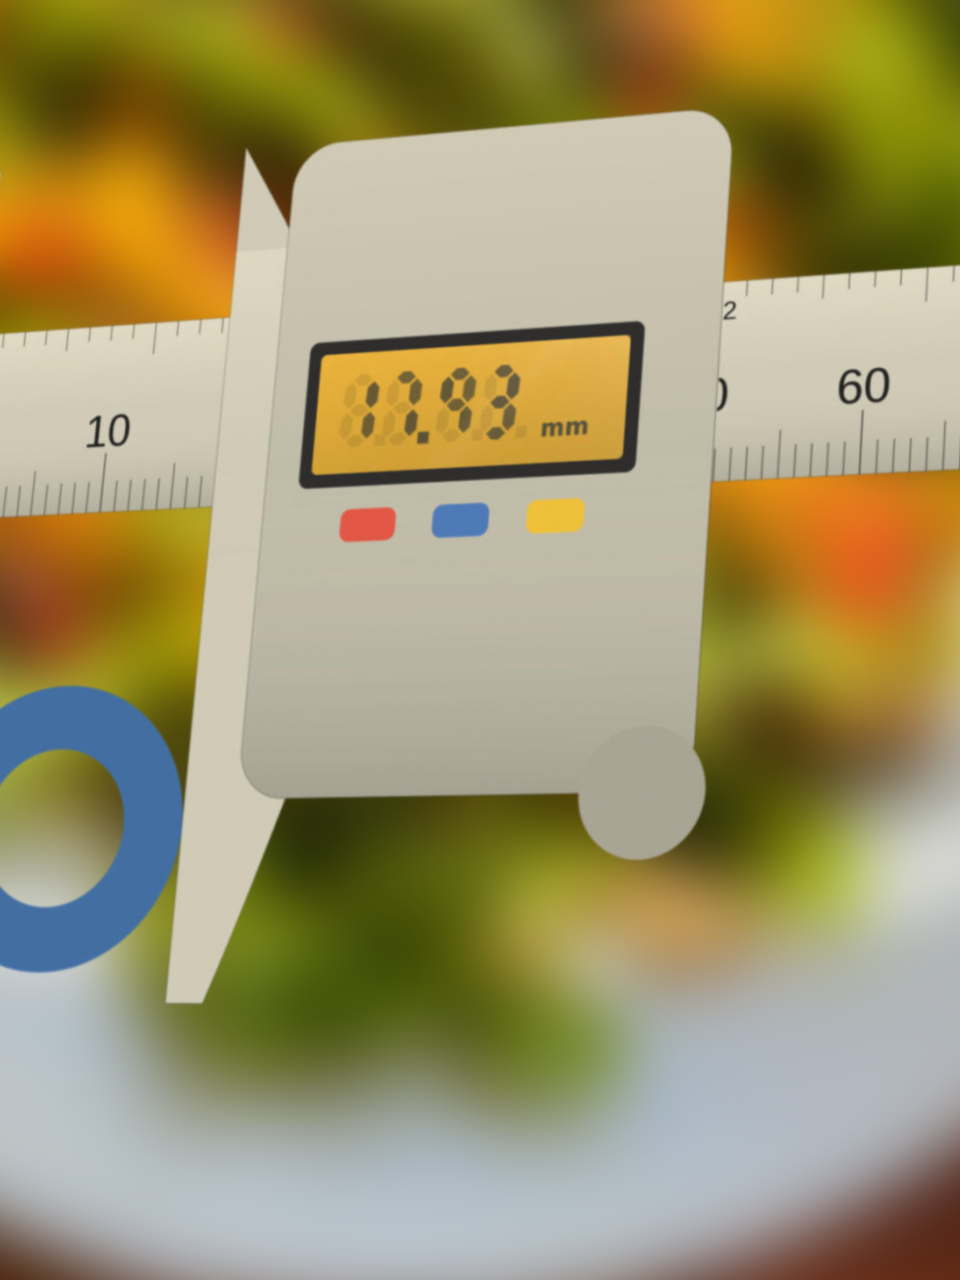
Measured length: 17.93 mm
